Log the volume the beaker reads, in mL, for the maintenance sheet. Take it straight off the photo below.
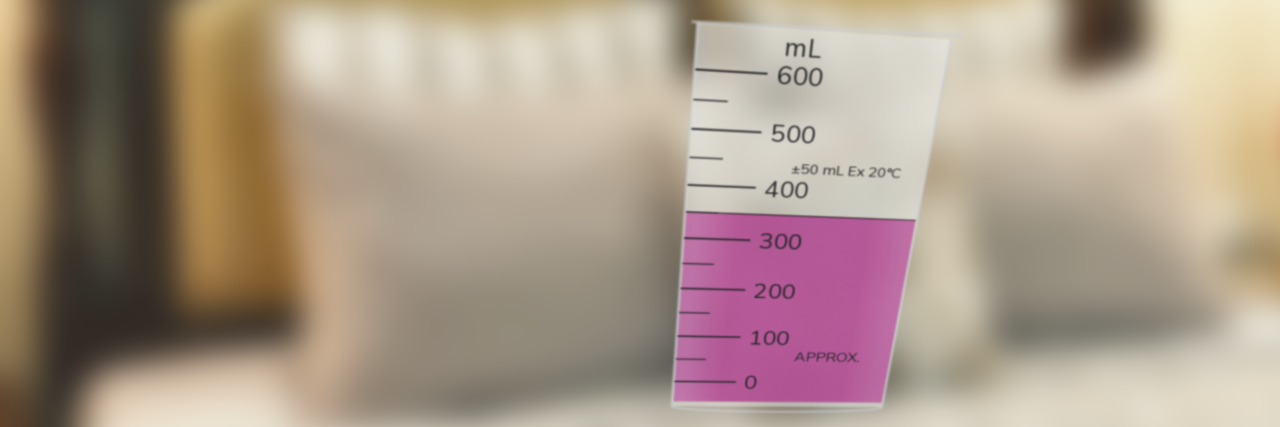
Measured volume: 350 mL
